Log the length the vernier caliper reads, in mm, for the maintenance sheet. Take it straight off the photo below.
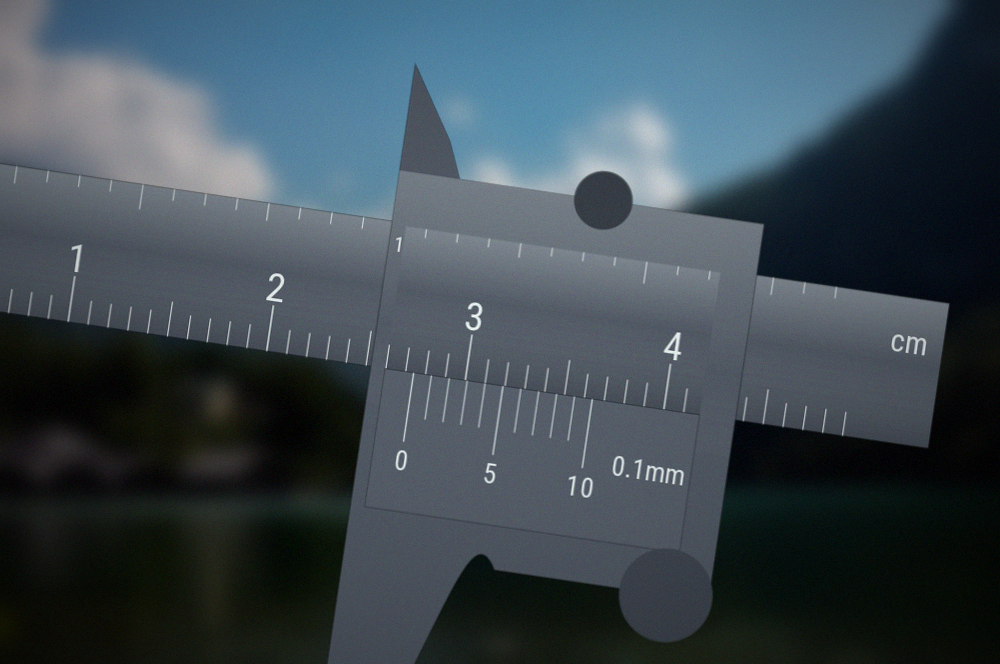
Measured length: 27.4 mm
